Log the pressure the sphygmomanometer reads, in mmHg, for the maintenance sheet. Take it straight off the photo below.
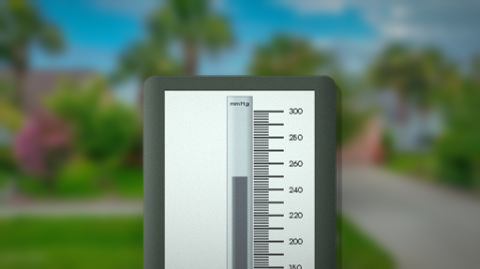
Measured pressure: 250 mmHg
